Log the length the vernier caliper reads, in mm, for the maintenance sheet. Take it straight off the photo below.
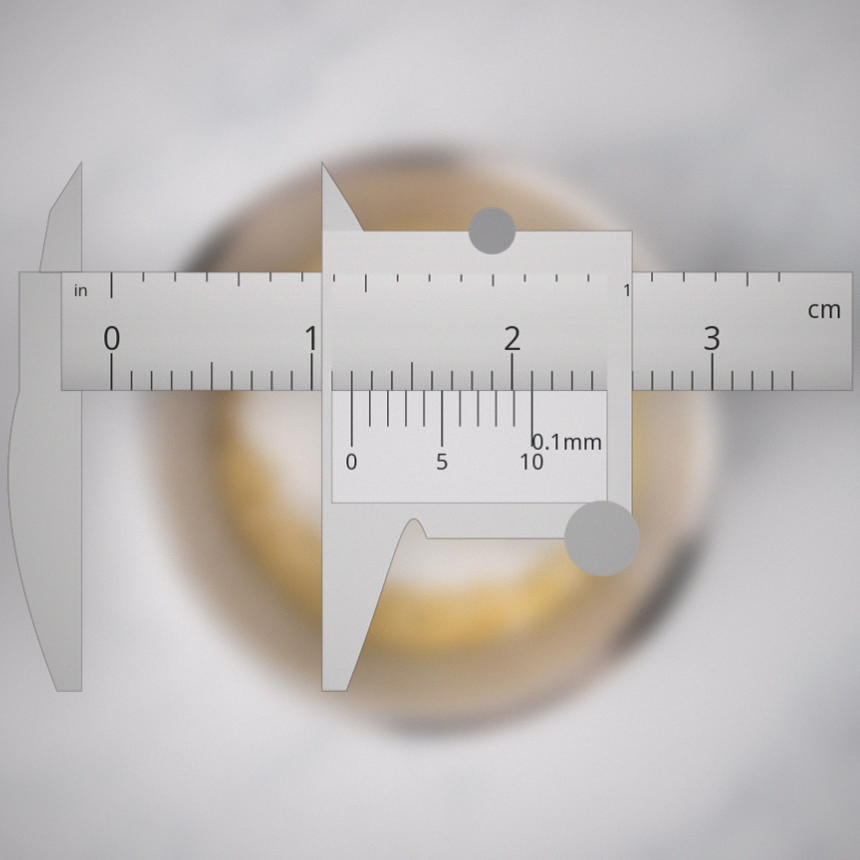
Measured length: 12.0 mm
